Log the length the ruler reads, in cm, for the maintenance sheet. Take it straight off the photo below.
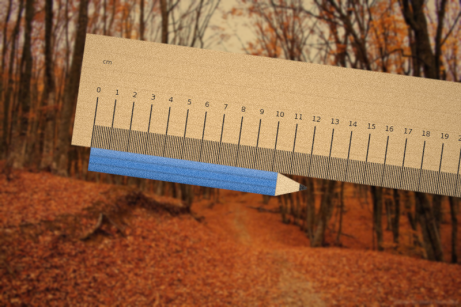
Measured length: 12 cm
